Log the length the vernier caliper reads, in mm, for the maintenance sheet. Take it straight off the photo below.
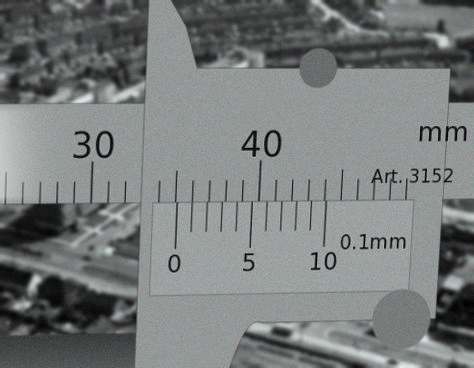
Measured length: 35.1 mm
